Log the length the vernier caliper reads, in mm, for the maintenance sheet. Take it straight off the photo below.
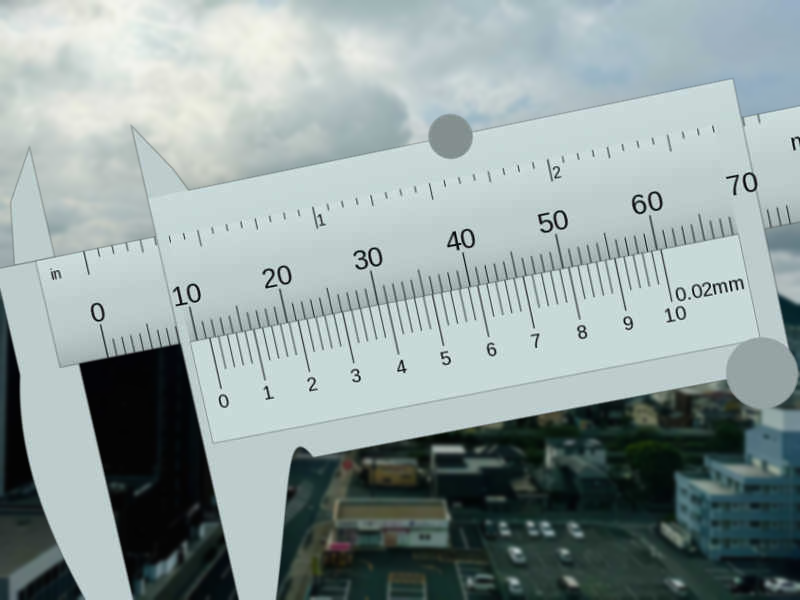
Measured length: 11.4 mm
